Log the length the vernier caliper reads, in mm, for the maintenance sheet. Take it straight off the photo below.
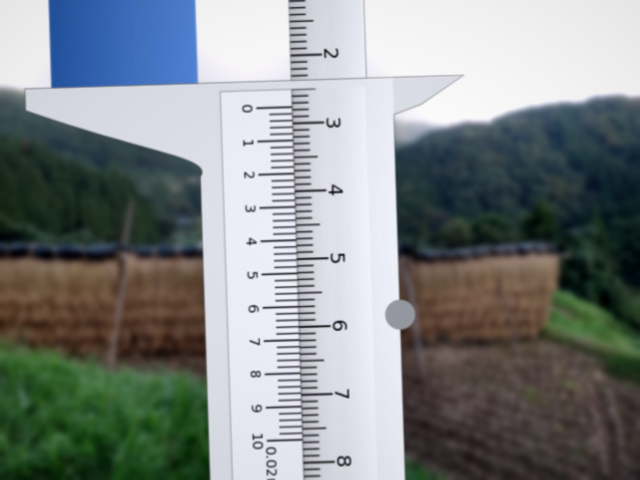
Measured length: 27.6 mm
